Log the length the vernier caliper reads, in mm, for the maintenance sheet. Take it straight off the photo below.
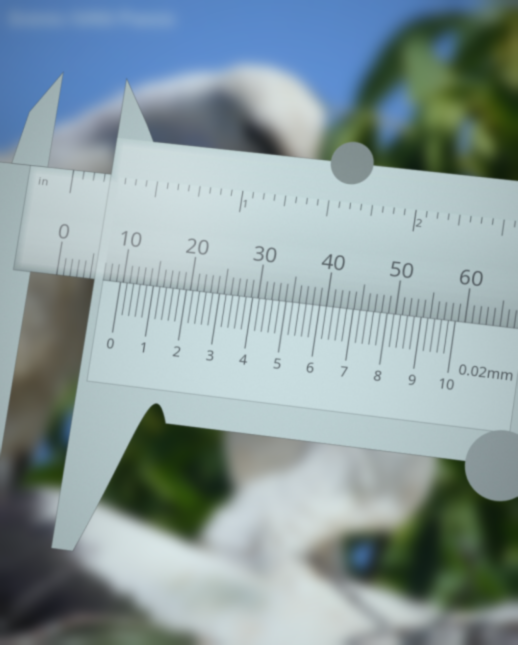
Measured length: 9.6 mm
